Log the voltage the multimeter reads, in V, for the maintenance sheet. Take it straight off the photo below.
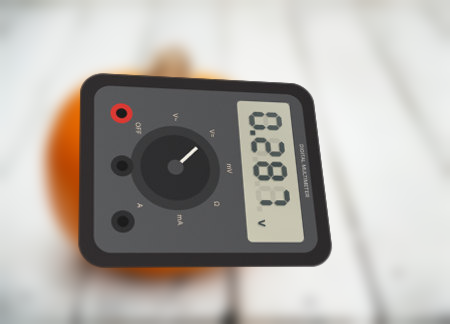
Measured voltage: 0.287 V
